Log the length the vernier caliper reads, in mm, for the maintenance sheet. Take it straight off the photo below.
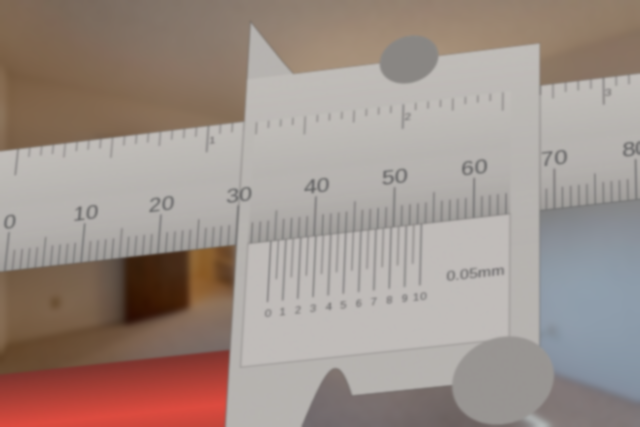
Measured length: 34.5 mm
